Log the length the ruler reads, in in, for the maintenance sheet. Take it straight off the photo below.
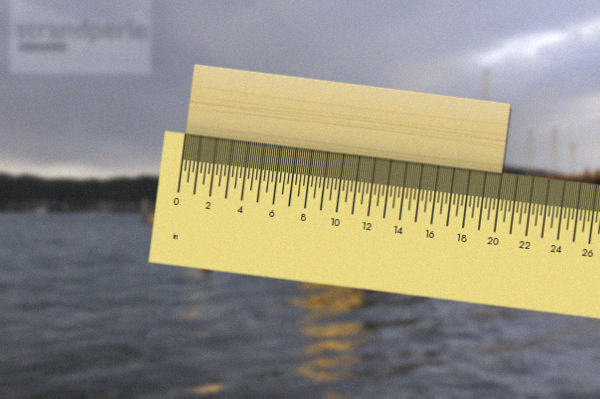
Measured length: 20 in
